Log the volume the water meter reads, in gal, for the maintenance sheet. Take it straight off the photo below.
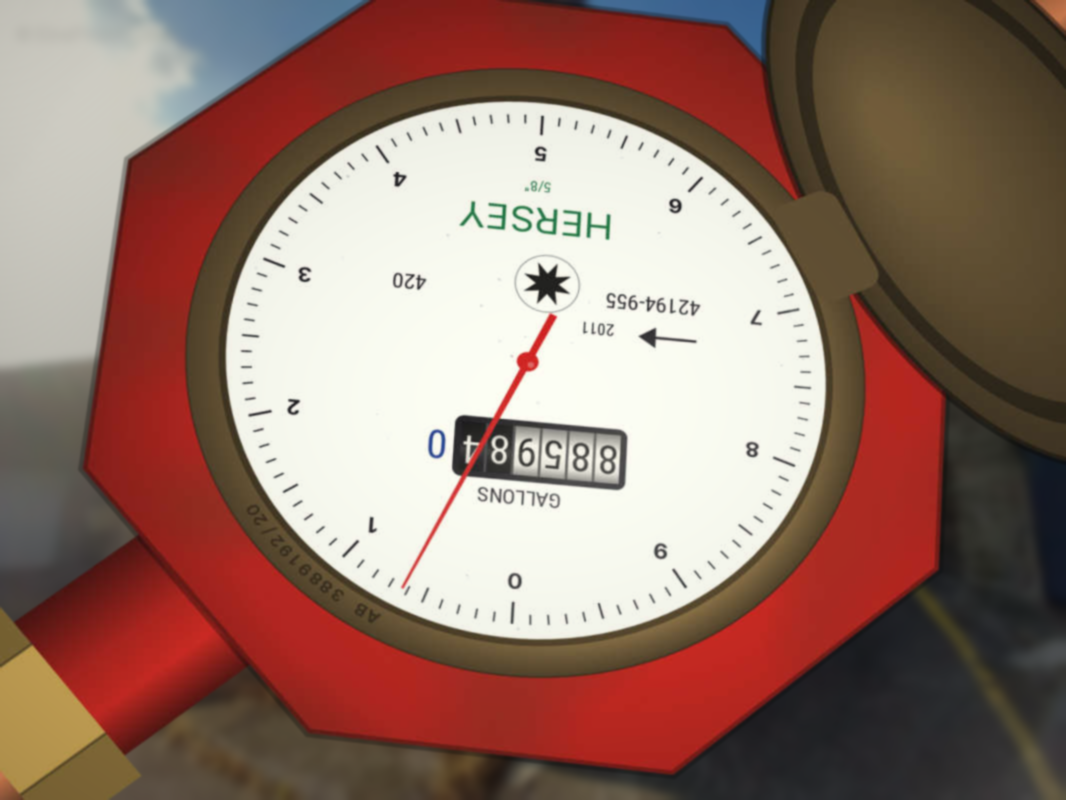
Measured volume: 8859840.6 gal
